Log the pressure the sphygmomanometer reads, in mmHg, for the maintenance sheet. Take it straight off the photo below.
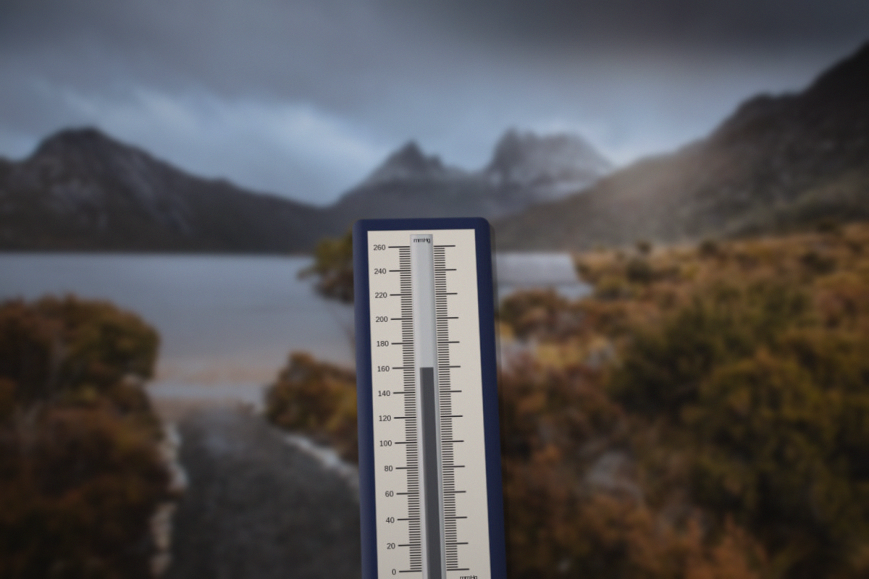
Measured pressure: 160 mmHg
